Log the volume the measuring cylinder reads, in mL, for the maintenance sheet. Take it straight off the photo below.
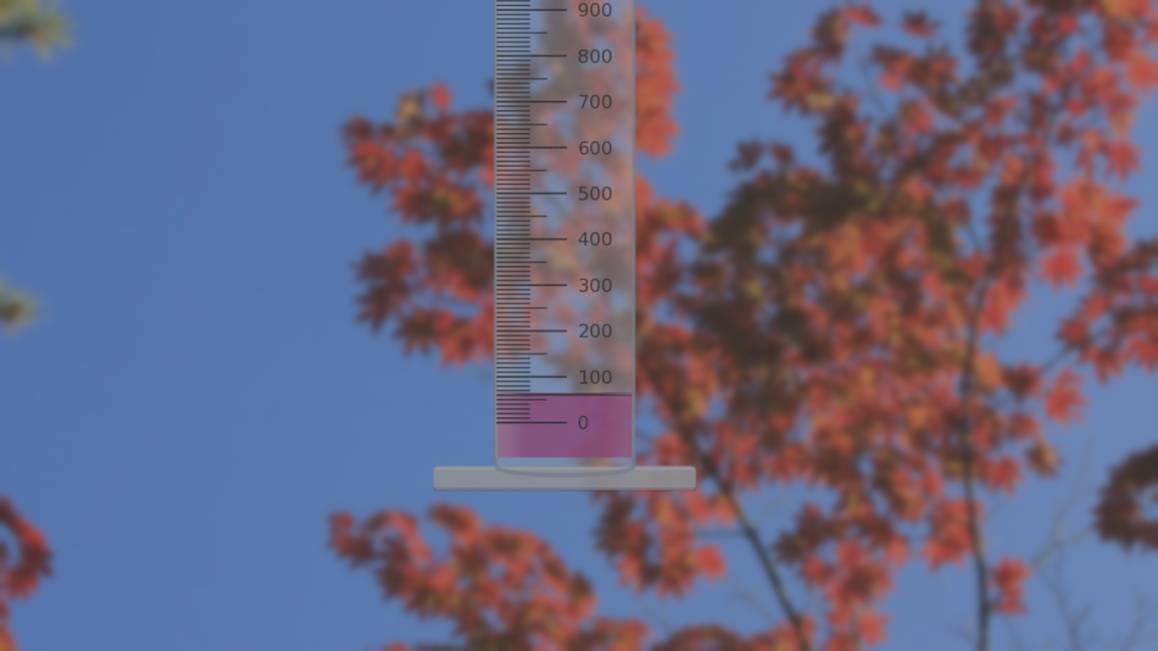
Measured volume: 60 mL
